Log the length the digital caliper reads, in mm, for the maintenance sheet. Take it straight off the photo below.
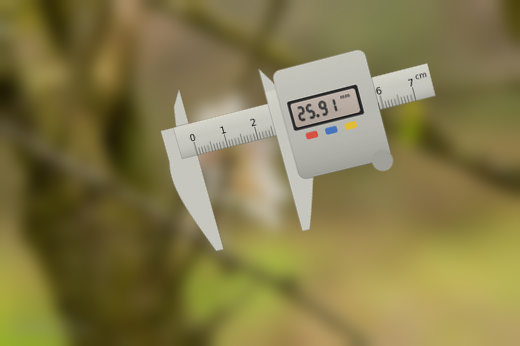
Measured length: 25.91 mm
